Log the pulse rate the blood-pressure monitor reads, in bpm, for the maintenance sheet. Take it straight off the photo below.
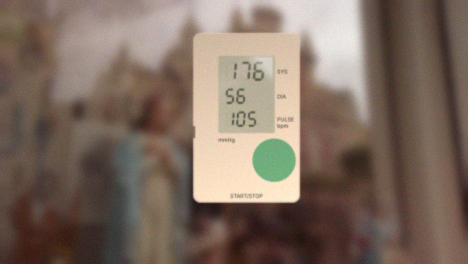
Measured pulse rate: 105 bpm
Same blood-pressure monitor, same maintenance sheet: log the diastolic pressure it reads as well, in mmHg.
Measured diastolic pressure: 56 mmHg
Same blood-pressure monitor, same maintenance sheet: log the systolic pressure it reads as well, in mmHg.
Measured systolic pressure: 176 mmHg
